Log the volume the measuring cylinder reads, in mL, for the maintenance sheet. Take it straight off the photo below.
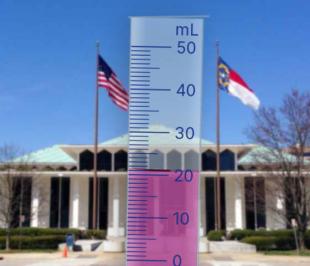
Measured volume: 21 mL
